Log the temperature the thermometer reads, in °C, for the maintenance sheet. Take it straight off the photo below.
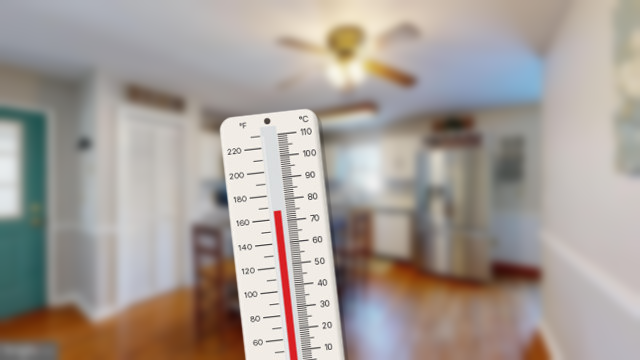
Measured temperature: 75 °C
